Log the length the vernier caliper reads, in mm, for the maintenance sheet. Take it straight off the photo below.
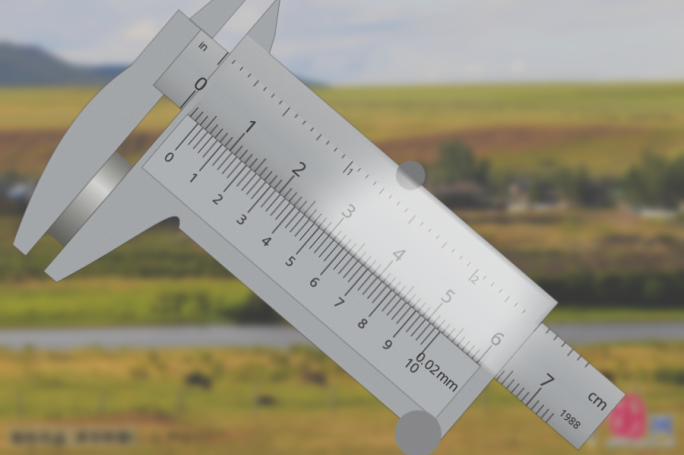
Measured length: 3.6 mm
